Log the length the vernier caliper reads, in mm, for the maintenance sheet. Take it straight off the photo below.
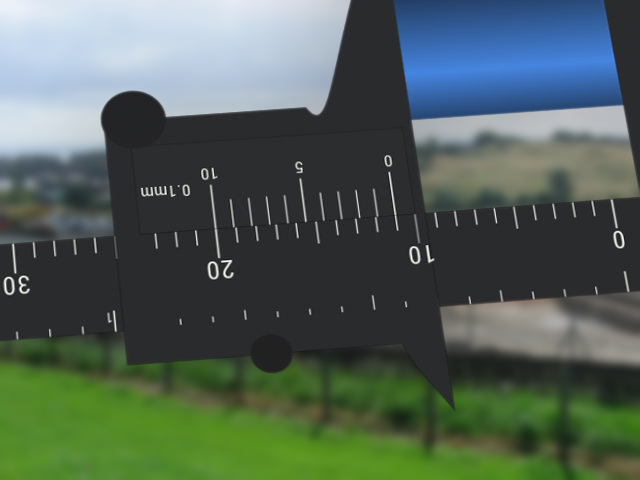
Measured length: 11.0 mm
